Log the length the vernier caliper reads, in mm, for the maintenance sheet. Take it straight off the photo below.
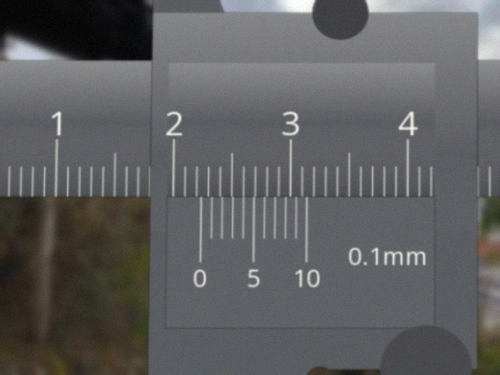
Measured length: 22.4 mm
